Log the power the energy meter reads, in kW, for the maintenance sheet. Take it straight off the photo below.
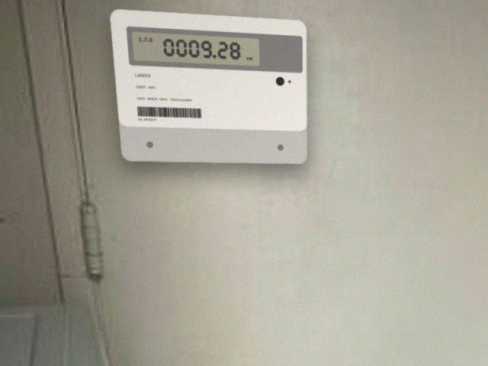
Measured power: 9.28 kW
